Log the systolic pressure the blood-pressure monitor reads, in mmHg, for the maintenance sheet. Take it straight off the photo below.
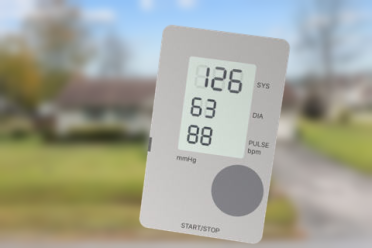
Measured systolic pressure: 126 mmHg
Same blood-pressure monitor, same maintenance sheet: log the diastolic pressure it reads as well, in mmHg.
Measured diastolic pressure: 63 mmHg
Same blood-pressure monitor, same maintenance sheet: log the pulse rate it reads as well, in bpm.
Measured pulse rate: 88 bpm
